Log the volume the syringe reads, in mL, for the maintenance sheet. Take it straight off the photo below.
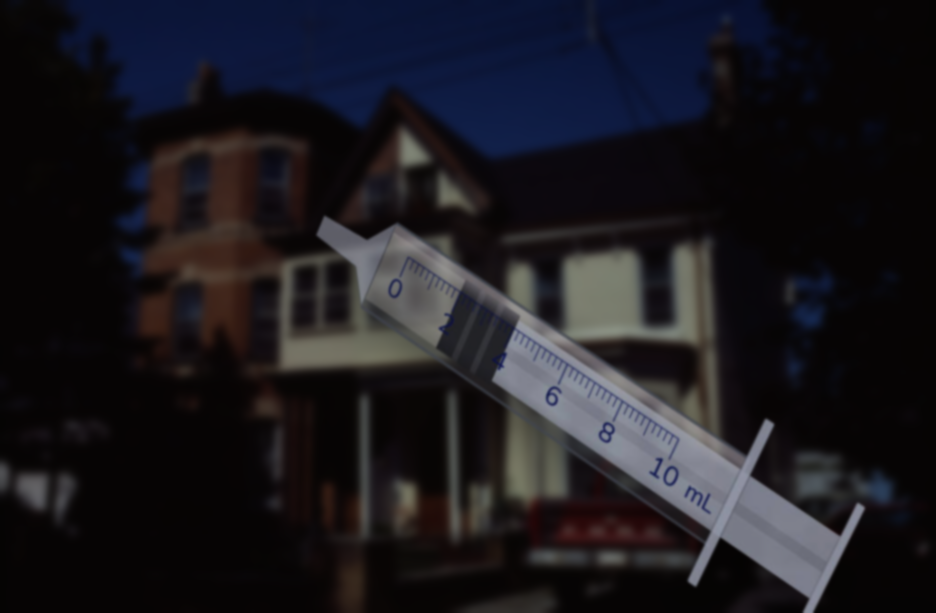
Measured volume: 2 mL
